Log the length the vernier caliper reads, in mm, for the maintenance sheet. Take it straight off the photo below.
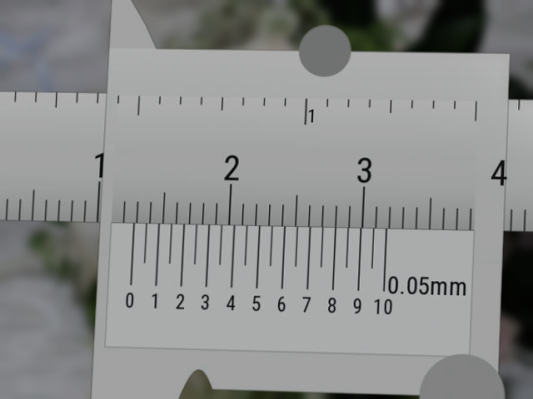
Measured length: 12.8 mm
